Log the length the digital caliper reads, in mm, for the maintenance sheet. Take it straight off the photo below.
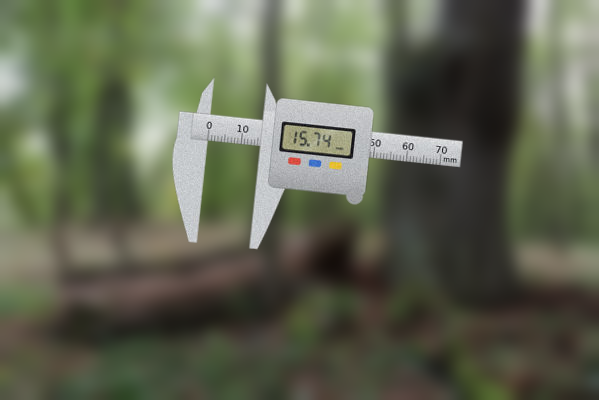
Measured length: 15.74 mm
